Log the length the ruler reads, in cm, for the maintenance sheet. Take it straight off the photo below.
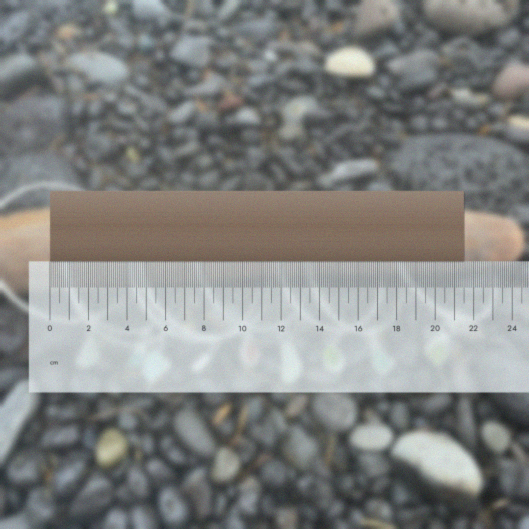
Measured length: 21.5 cm
